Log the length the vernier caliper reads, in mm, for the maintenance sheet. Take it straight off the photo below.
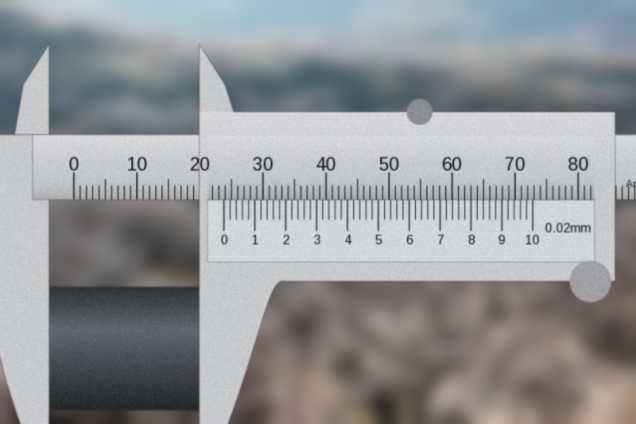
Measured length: 23.8 mm
